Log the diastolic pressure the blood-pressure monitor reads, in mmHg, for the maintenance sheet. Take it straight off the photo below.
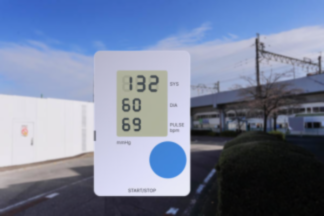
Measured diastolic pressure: 60 mmHg
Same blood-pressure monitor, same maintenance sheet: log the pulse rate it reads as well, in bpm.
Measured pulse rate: 69 bpm
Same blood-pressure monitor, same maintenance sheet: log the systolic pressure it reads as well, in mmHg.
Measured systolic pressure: 132 mmHg
